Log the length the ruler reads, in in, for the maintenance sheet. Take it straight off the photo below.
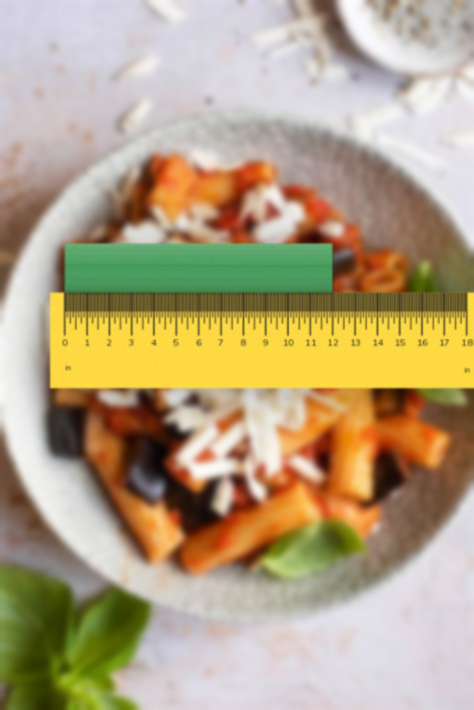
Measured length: 12 in
